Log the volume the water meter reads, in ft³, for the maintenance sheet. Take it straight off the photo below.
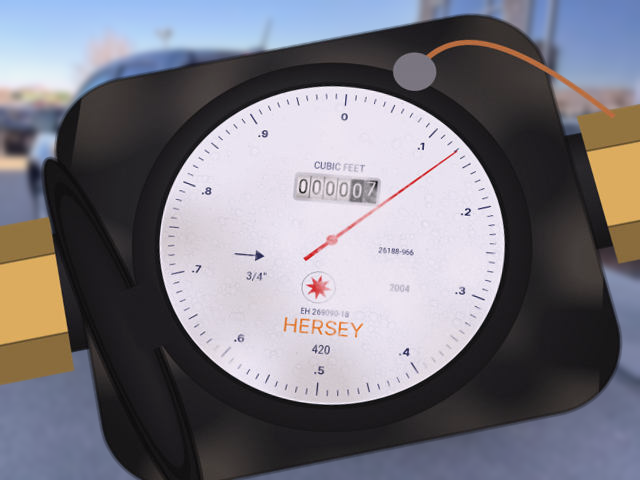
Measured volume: 7.13 ft³
